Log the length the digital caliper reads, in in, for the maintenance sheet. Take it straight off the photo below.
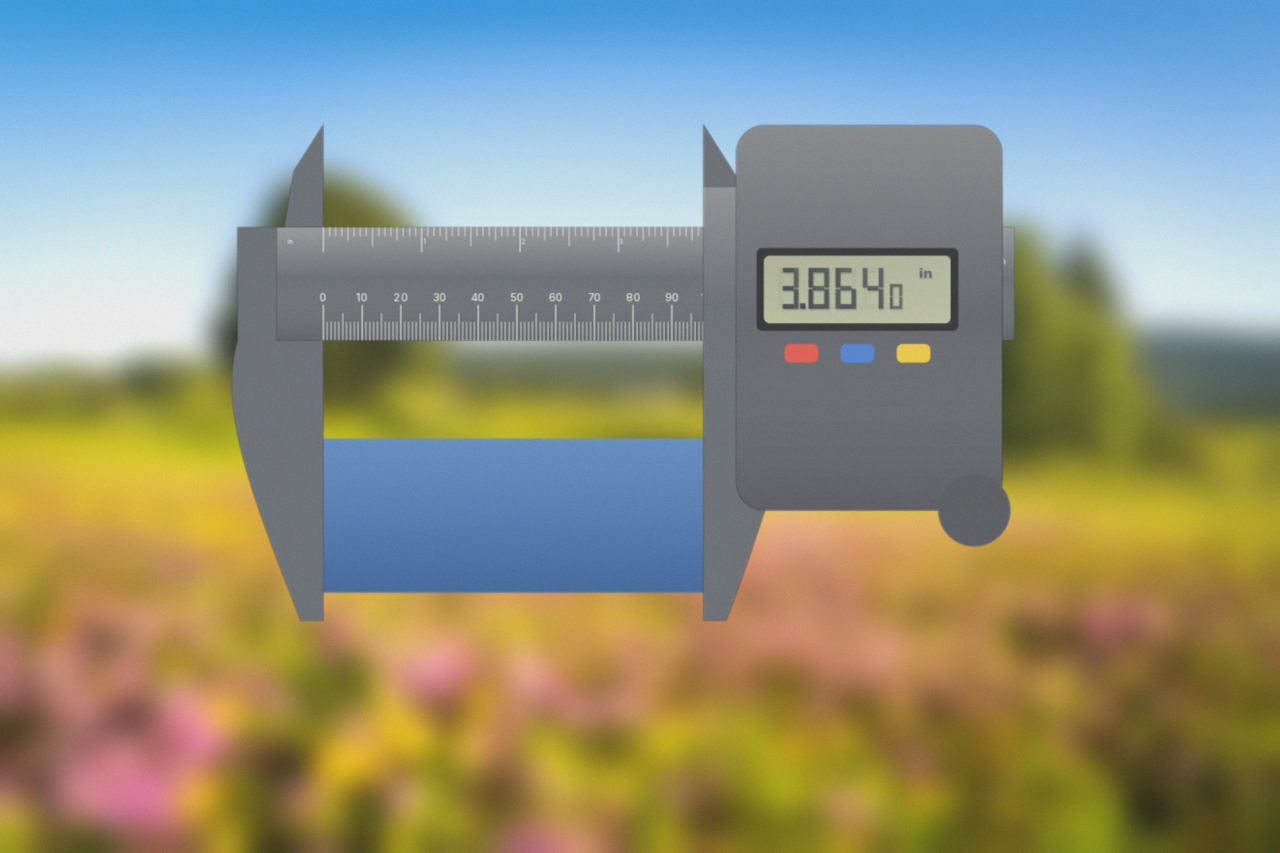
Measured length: 3.8640 in
